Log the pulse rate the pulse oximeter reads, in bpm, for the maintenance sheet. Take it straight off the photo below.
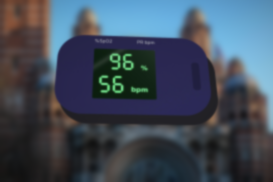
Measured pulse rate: 56 bpm
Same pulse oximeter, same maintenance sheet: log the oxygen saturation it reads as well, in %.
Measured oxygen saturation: 96 %
